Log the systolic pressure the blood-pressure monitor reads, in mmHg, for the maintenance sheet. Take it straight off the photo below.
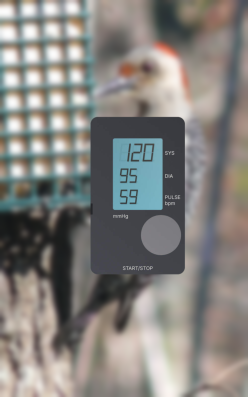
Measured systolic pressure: 120 mmHg
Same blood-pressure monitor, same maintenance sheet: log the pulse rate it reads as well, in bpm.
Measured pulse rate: 59 bpm
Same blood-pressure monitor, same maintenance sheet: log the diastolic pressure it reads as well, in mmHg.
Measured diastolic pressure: 95 mmHg
